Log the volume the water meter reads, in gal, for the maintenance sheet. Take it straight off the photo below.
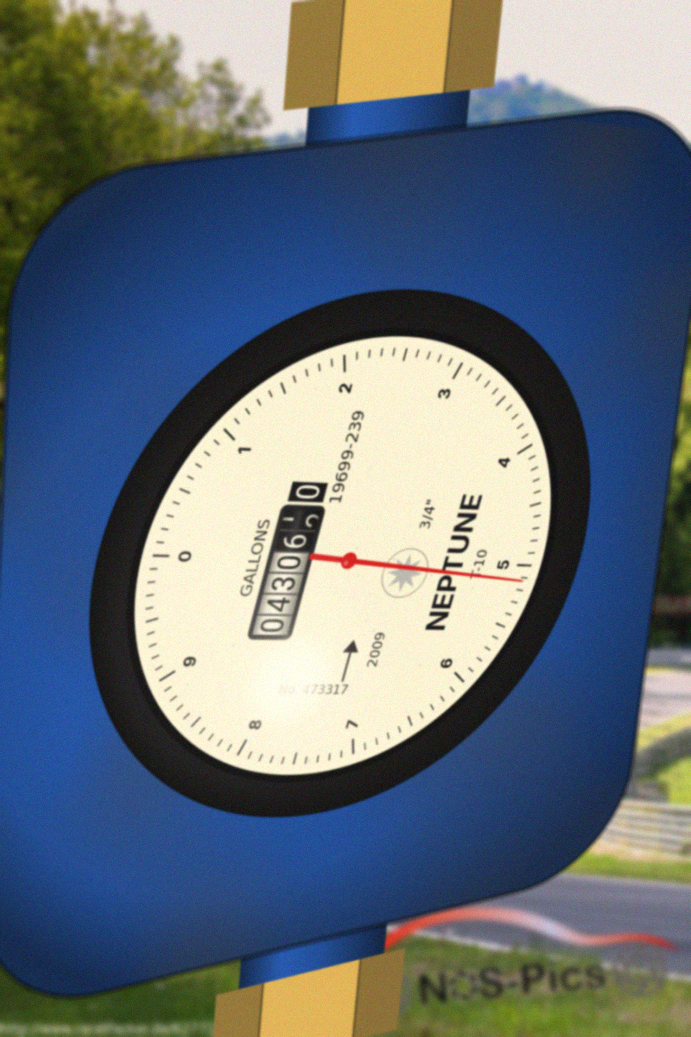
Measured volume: 430615.1 gal
